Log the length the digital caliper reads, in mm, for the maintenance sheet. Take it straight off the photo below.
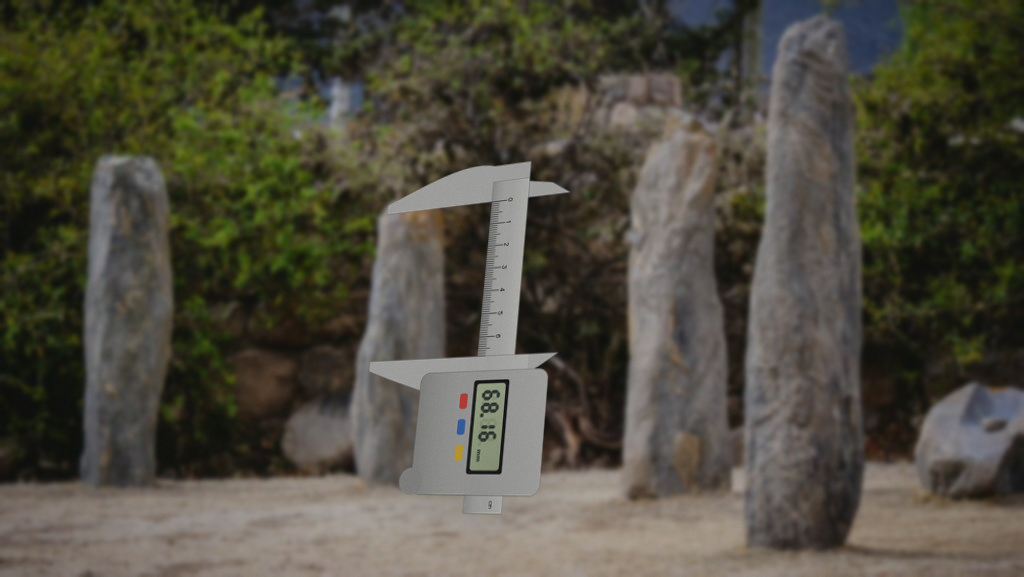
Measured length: 68.16 mm
